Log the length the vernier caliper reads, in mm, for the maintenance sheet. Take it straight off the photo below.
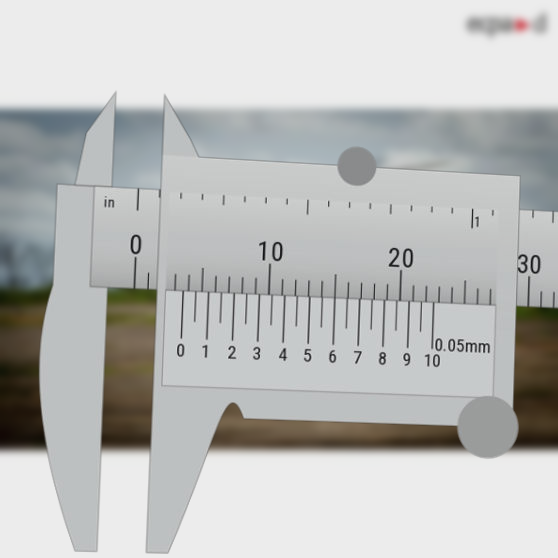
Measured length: 3.6 mm
